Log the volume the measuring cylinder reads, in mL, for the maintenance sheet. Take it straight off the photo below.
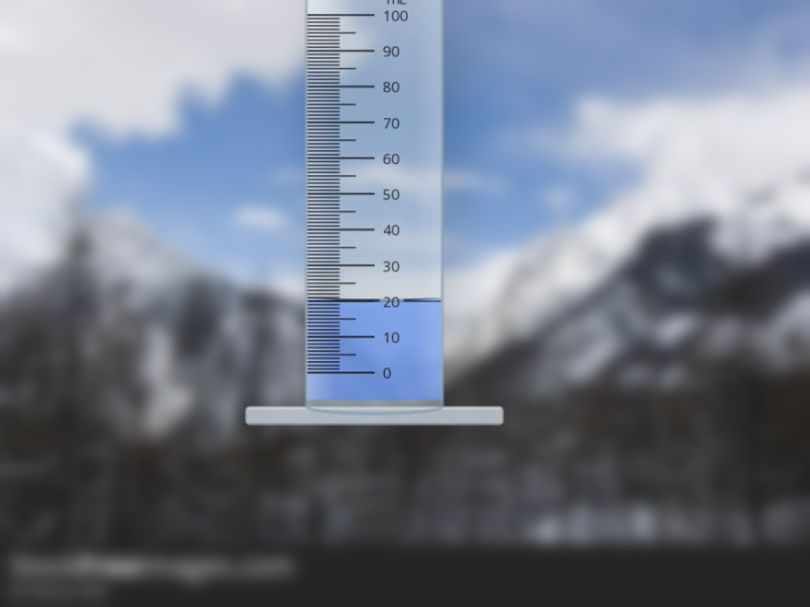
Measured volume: 20 mL
